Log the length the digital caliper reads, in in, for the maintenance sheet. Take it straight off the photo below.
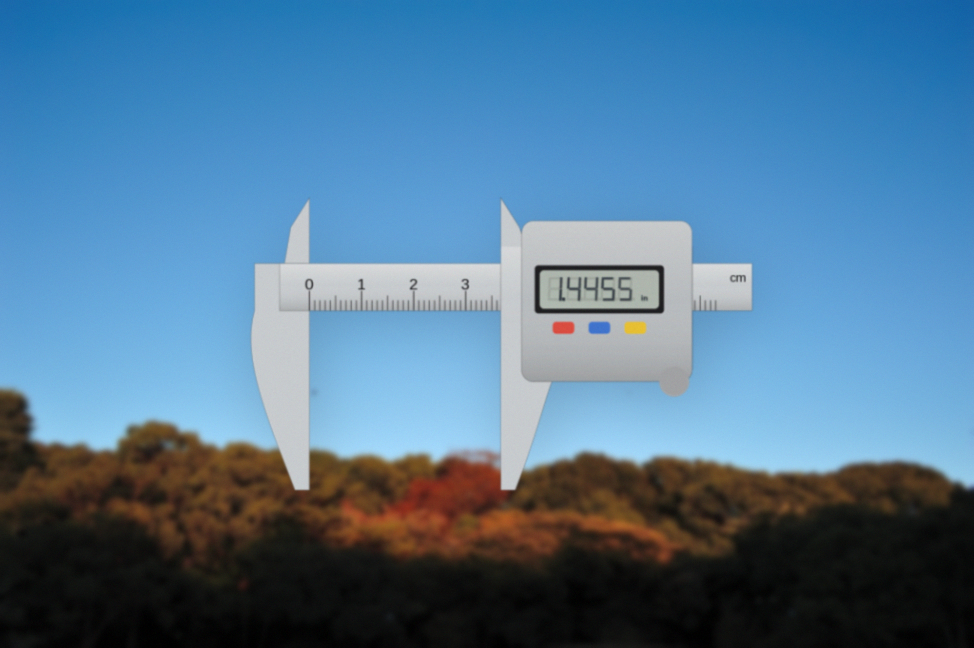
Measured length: 1.4455 in
